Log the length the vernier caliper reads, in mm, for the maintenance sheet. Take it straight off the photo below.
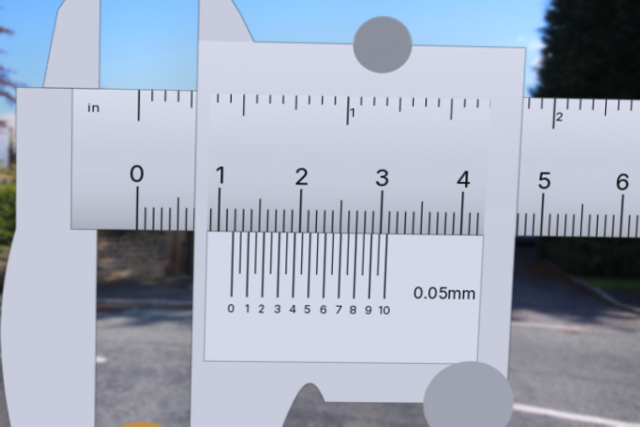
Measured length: 11.8 mm
